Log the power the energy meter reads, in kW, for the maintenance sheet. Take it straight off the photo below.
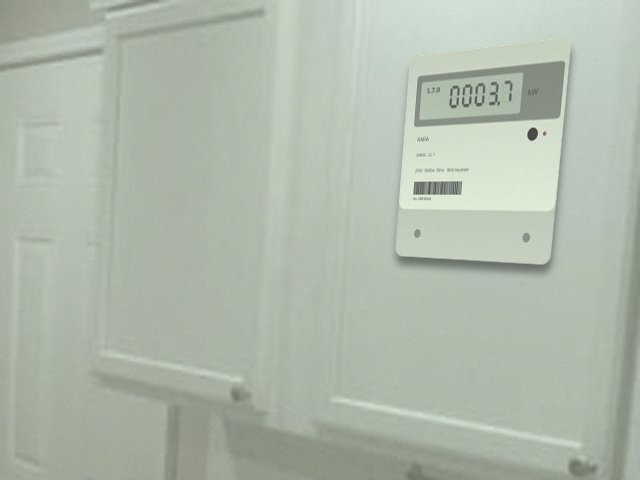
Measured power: 3.7 kW
